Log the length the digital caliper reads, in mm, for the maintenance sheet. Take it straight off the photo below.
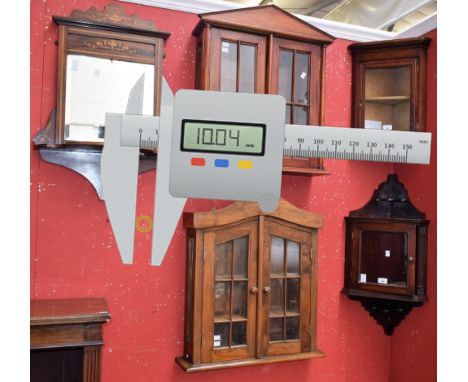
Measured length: 10.04 mm
